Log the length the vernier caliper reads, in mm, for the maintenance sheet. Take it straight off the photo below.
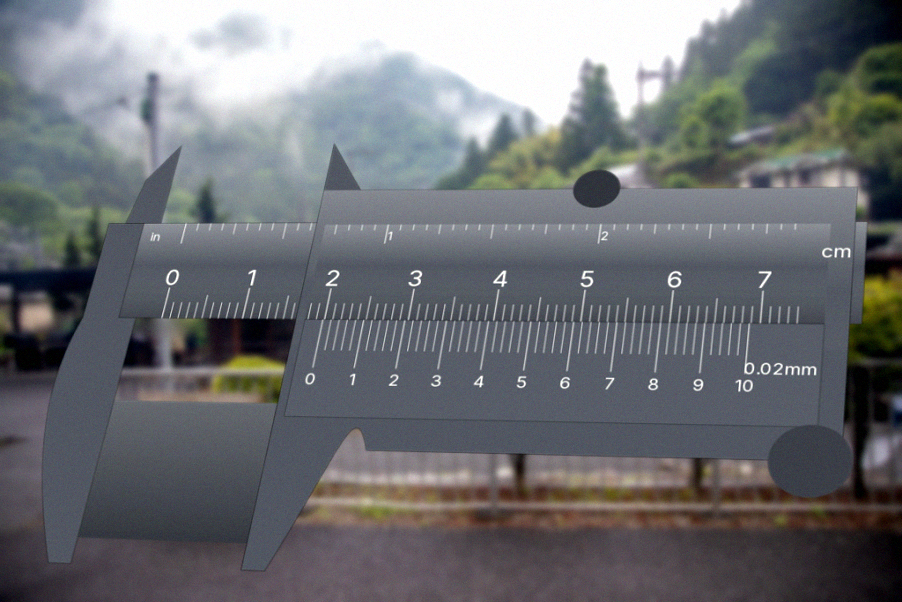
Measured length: 19.8 mm
